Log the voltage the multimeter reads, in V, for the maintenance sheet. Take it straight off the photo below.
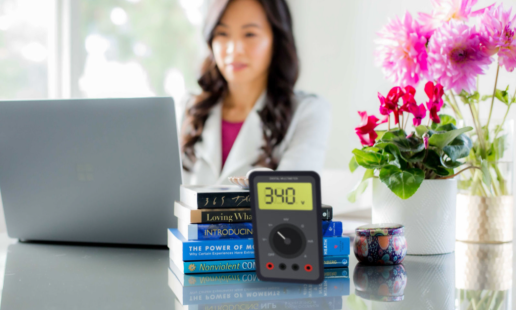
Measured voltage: 340 V
